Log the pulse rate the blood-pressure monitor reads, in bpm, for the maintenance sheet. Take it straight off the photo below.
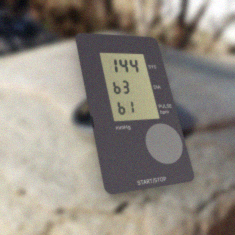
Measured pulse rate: 61 bpm
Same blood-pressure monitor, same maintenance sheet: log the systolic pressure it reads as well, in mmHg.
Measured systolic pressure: 144 mmHg
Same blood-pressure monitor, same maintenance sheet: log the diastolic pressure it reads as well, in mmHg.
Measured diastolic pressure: 63 mmHg
